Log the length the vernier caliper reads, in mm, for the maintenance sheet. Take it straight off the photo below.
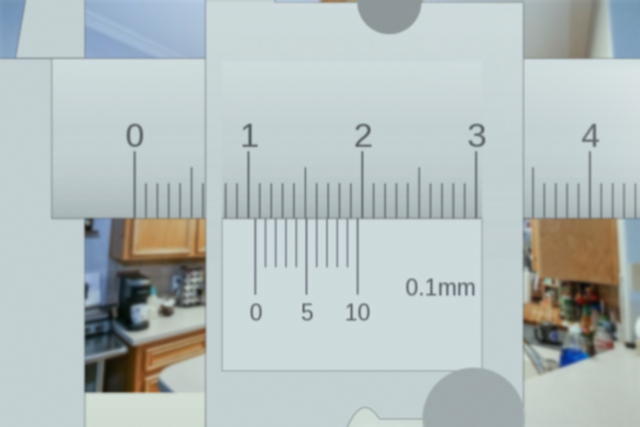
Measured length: 10.6 mm
